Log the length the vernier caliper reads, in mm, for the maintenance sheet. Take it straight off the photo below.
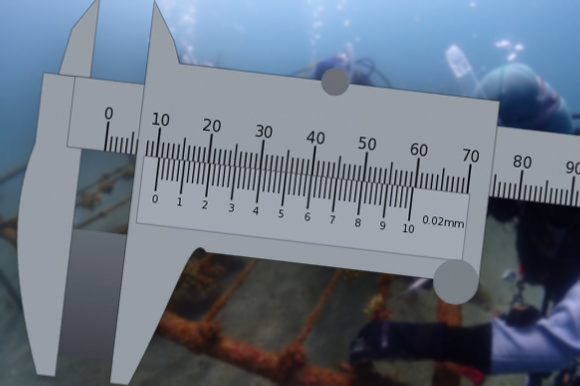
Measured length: 10.5 mm
